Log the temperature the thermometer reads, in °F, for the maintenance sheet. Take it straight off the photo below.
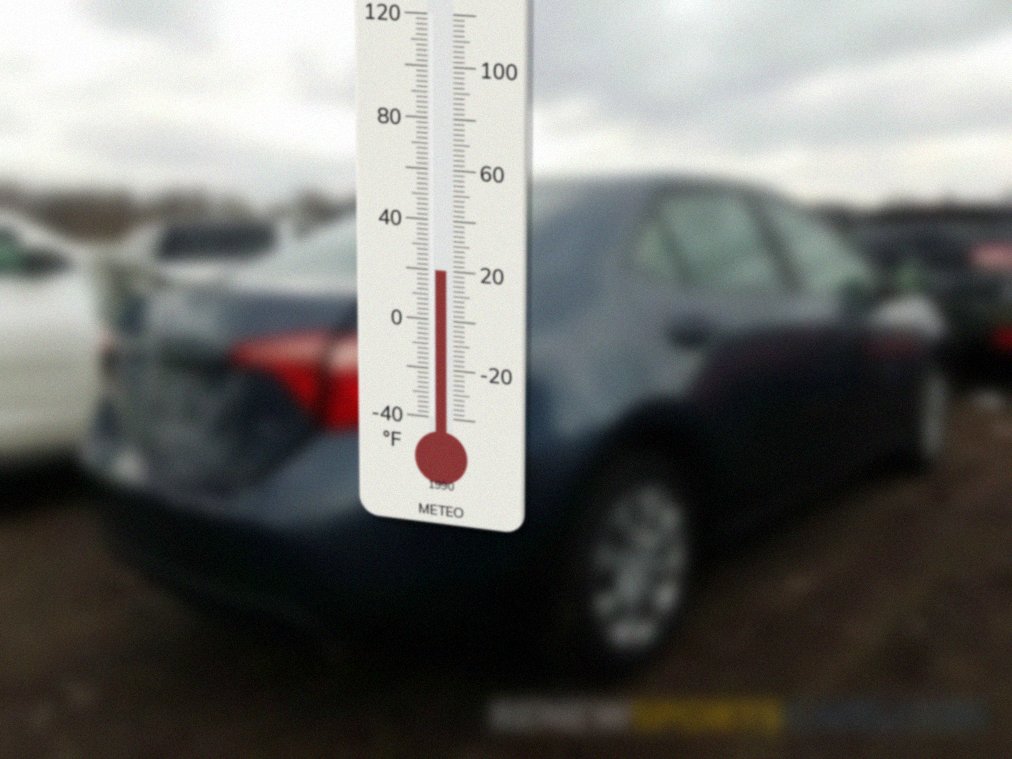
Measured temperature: 20 °F
